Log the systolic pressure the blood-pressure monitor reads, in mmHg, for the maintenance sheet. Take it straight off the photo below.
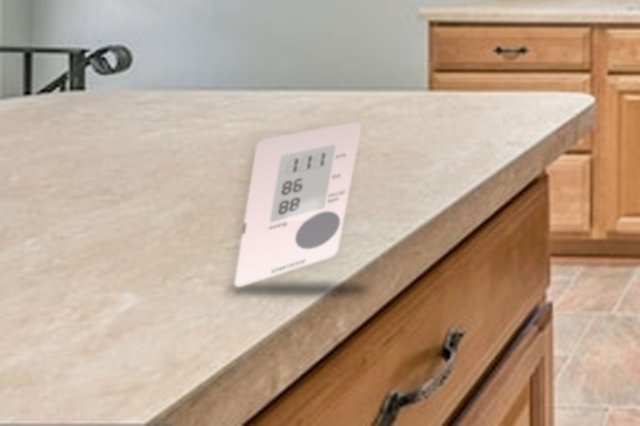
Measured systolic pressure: 111 mmHg
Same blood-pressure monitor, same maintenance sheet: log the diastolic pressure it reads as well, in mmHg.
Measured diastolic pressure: 86 mmHg
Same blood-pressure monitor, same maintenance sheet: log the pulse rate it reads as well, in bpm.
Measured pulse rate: 88 bpm
